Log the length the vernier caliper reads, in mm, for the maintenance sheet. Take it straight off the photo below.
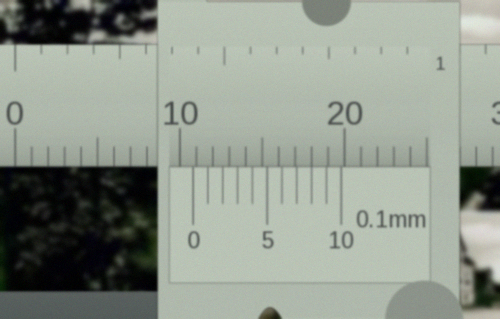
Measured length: 10.8 mm
